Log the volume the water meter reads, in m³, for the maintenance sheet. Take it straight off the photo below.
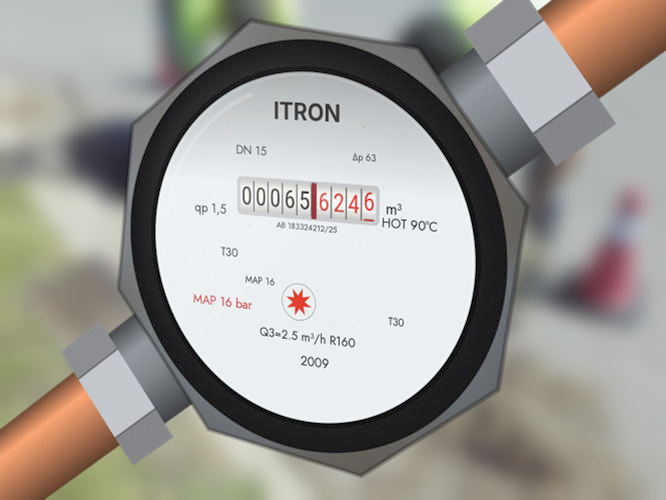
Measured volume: 65.6246 m³
